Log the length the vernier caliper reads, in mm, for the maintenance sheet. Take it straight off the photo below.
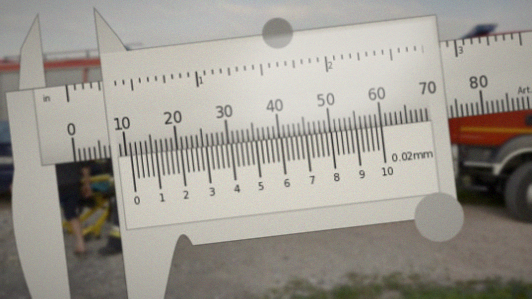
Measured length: 11.0 mm
